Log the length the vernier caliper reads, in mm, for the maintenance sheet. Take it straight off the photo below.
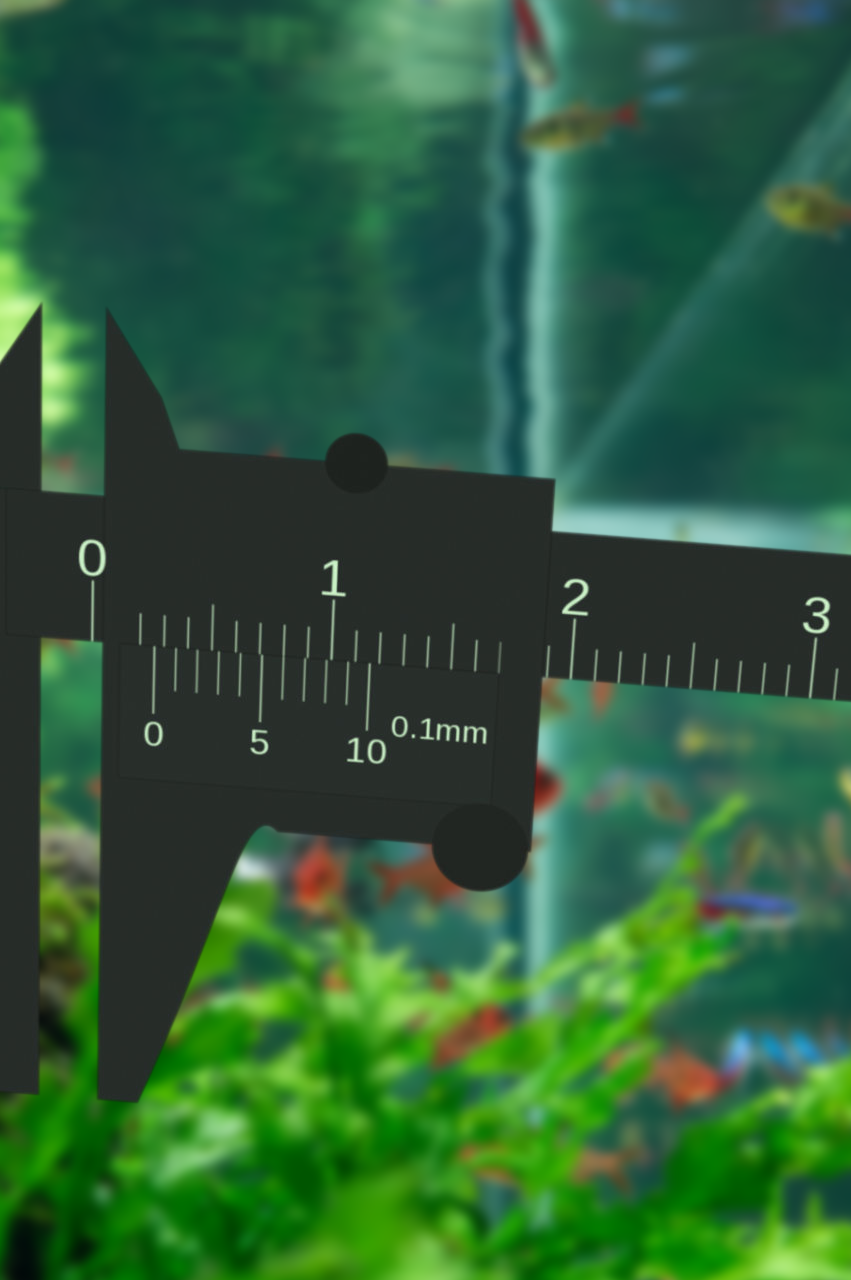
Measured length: 2.6 mm
